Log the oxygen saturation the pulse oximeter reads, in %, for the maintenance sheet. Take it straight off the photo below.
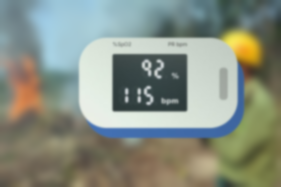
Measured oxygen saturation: 92 %
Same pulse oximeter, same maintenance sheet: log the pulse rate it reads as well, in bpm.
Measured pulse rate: 115 bpm
